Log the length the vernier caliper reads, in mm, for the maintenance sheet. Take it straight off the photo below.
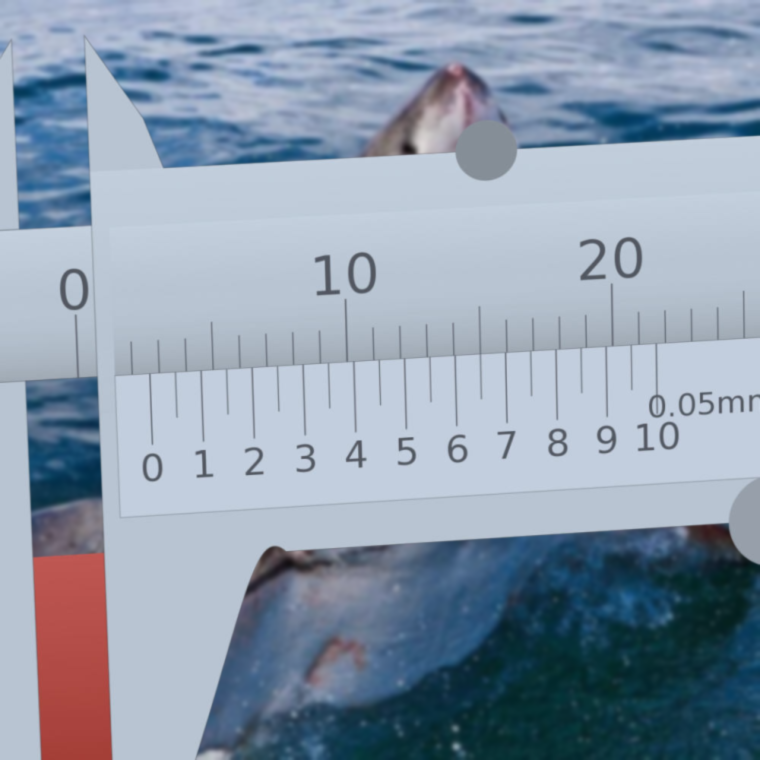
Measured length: 2.65 mm
